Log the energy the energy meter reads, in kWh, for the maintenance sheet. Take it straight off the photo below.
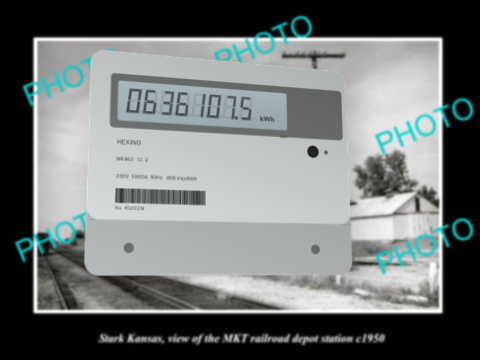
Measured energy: 636107.5 kWh
